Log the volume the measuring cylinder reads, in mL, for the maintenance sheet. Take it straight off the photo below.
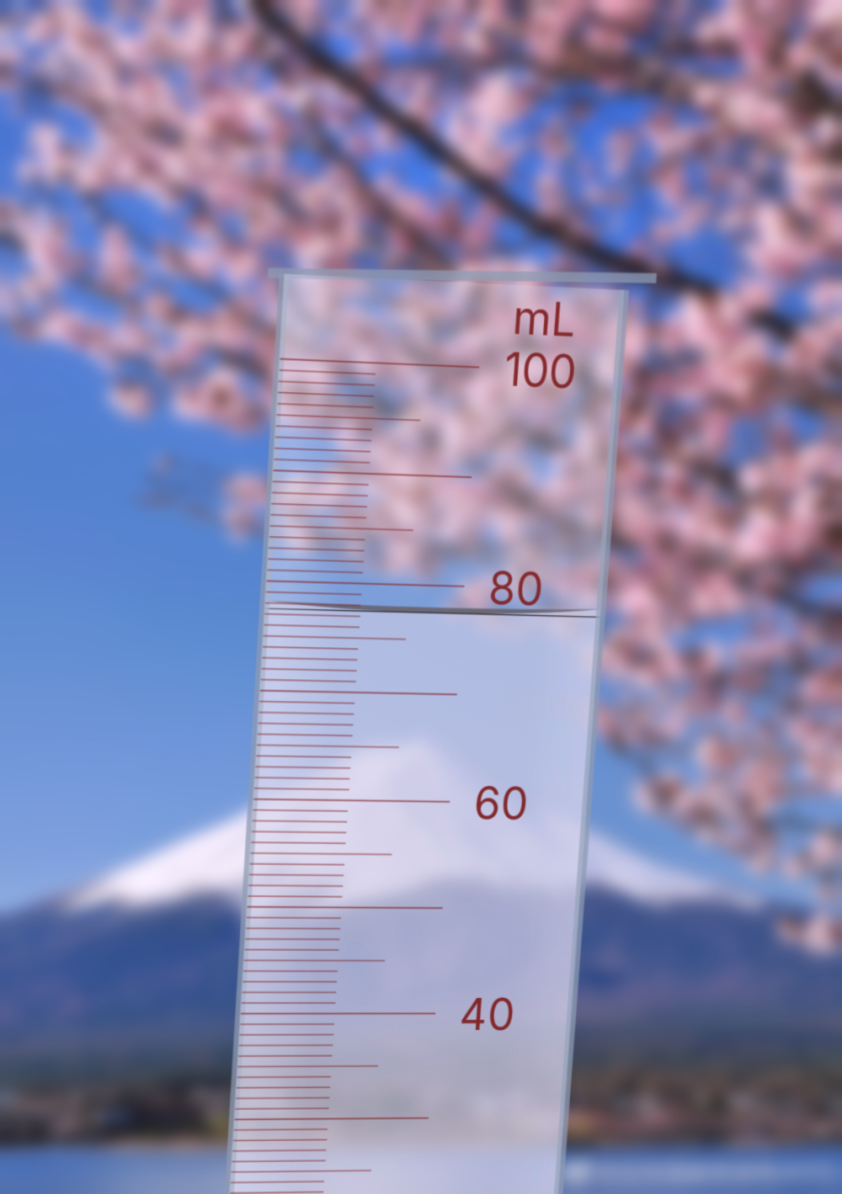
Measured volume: 77.5 mL
